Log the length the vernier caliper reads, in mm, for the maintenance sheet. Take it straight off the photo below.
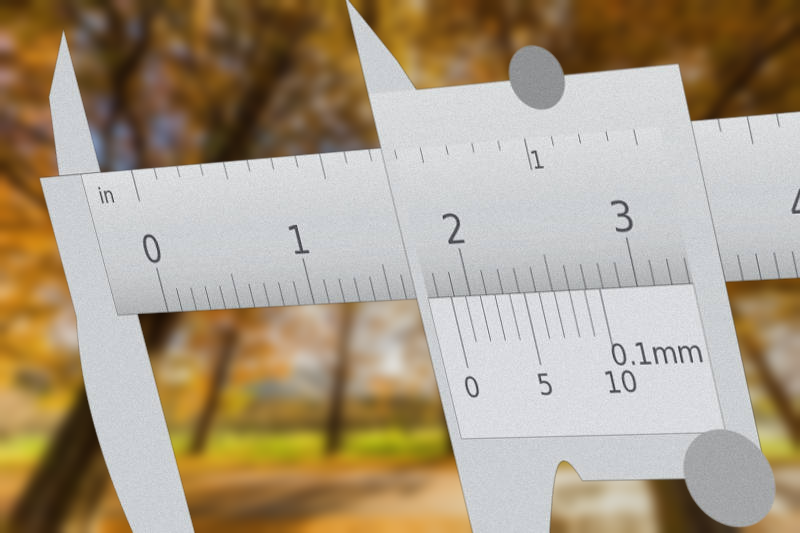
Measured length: 18.8 mm
